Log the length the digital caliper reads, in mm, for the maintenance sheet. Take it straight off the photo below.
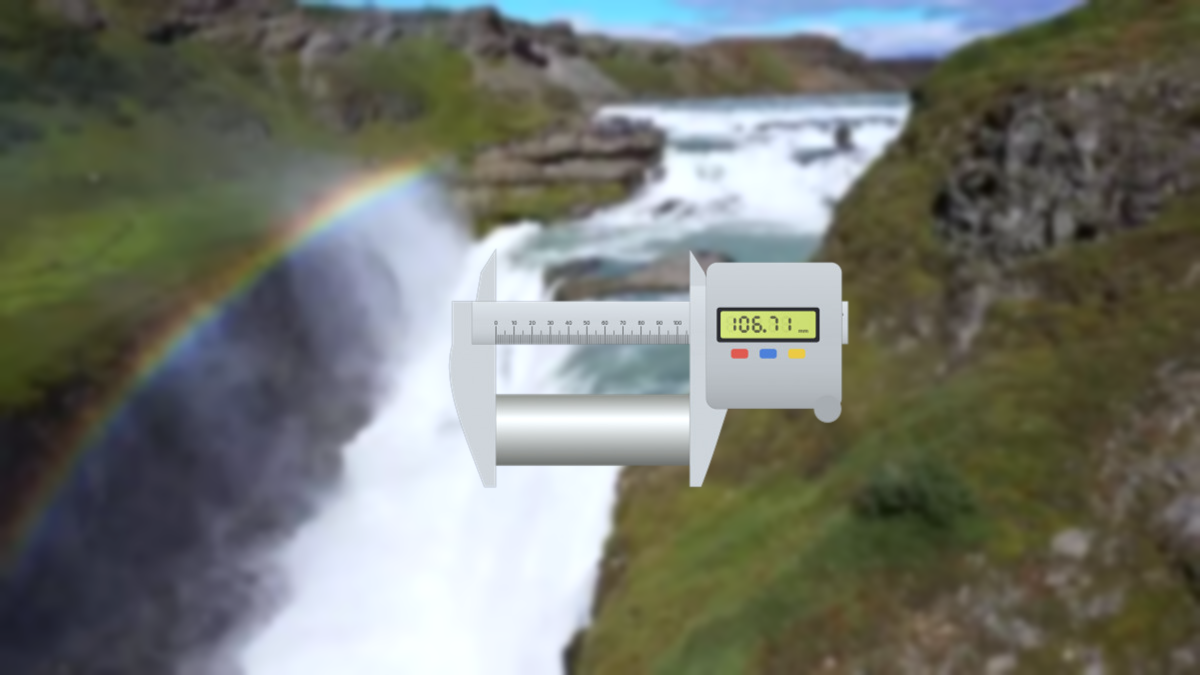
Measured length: 106.71 mm
